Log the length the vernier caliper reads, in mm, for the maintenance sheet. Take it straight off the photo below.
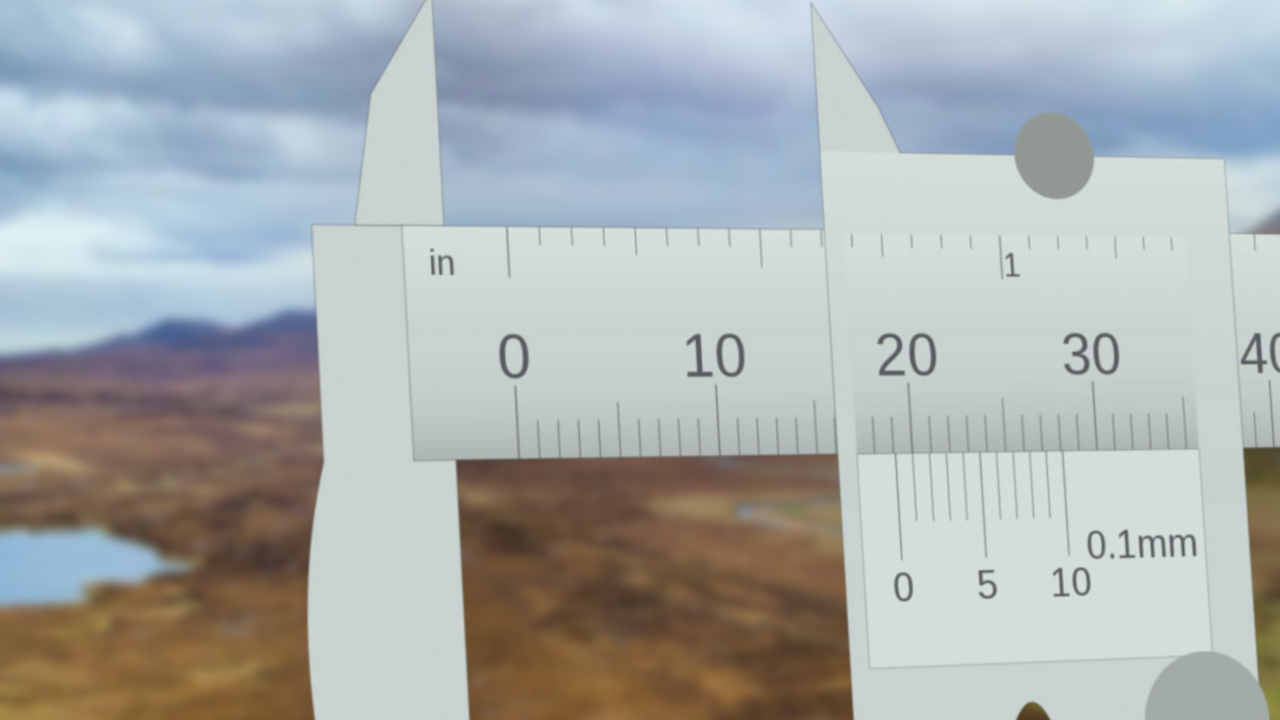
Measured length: 19.1 mm
